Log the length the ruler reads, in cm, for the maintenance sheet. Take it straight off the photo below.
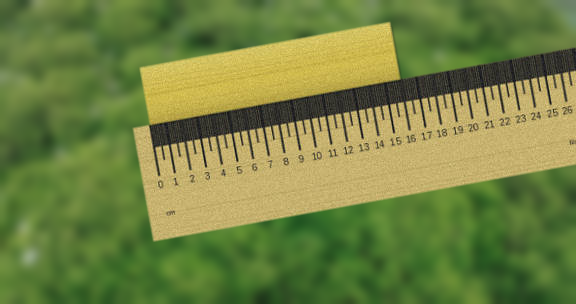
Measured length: 16 cm
